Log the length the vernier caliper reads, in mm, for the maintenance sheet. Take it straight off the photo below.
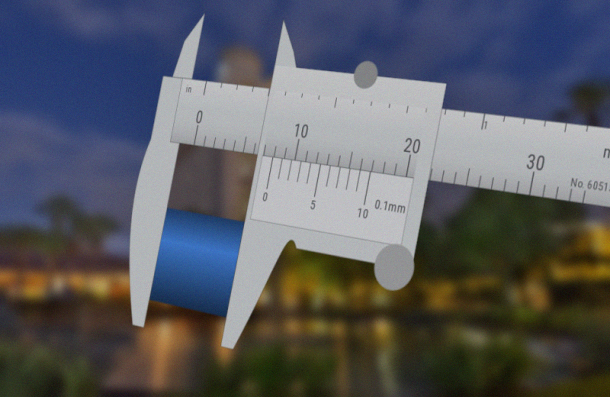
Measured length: 7.9 mm
